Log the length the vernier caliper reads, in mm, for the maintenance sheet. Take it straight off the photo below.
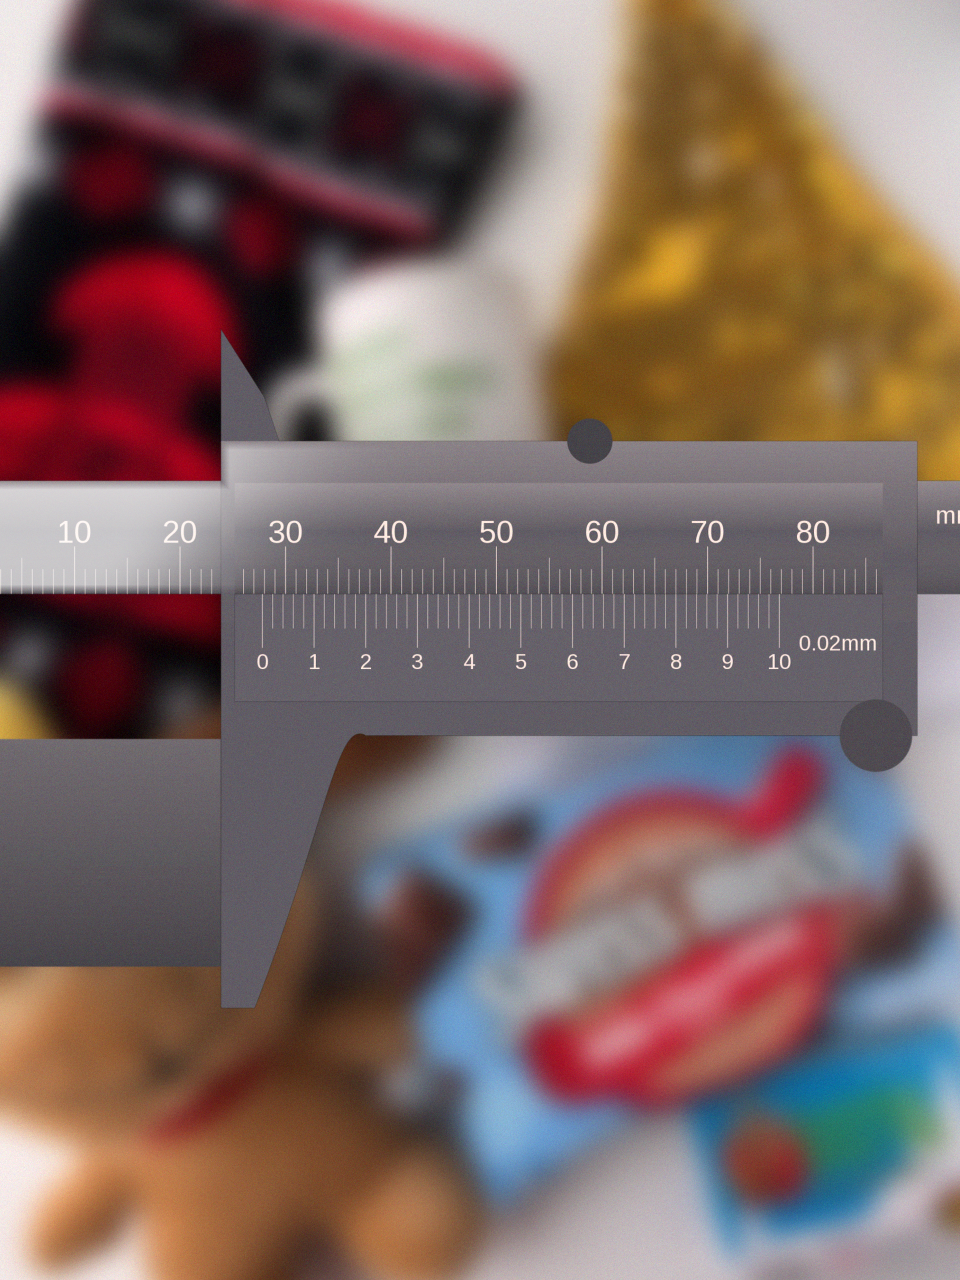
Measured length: 27.8 mm
